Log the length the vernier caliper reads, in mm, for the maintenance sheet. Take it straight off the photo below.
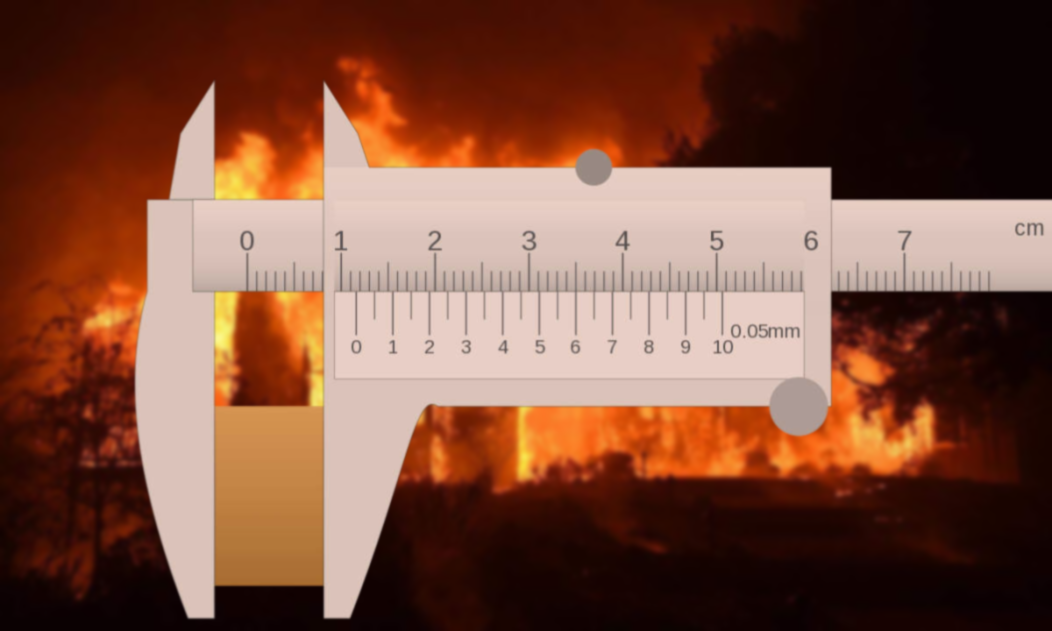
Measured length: 11.6 mm
